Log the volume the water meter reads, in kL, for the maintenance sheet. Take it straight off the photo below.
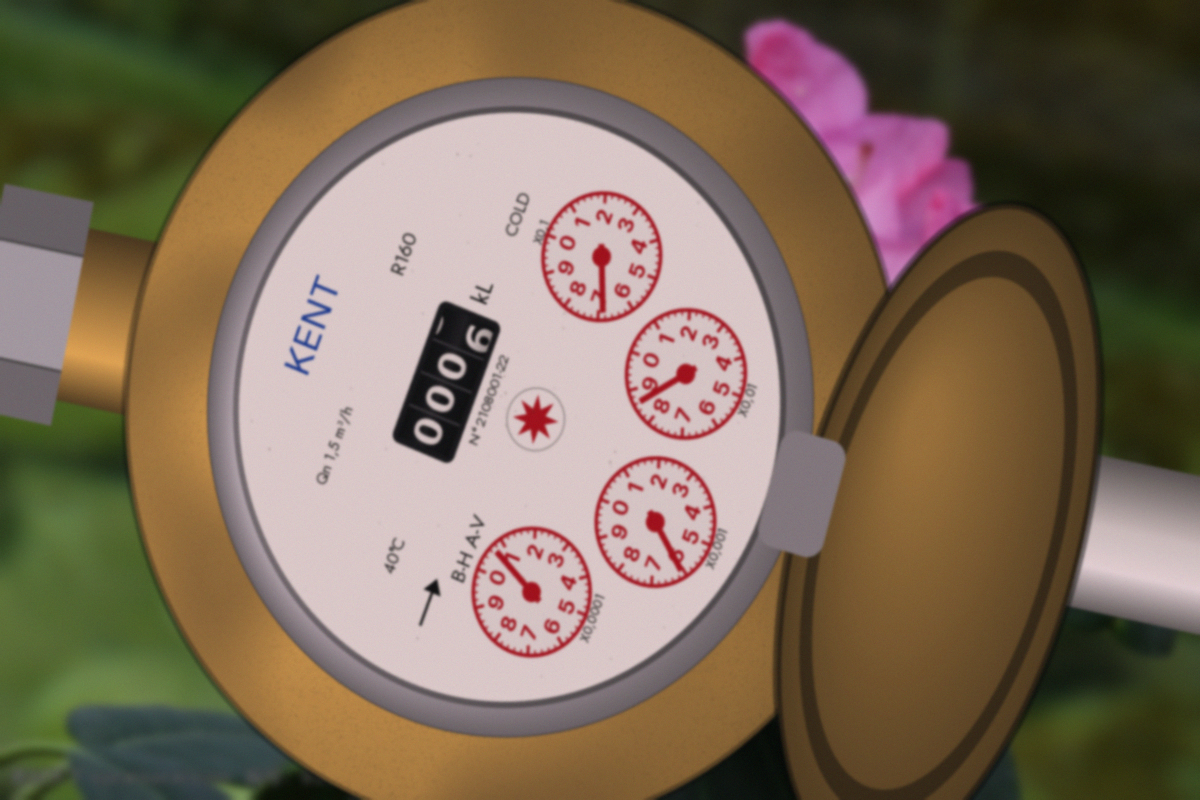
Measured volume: 5.6860 kL
